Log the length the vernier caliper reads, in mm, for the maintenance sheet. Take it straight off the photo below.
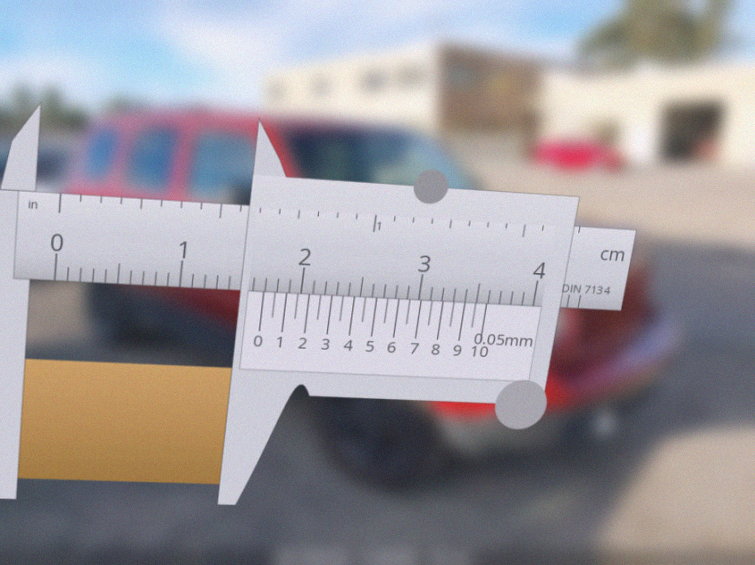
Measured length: 16.9 mm
